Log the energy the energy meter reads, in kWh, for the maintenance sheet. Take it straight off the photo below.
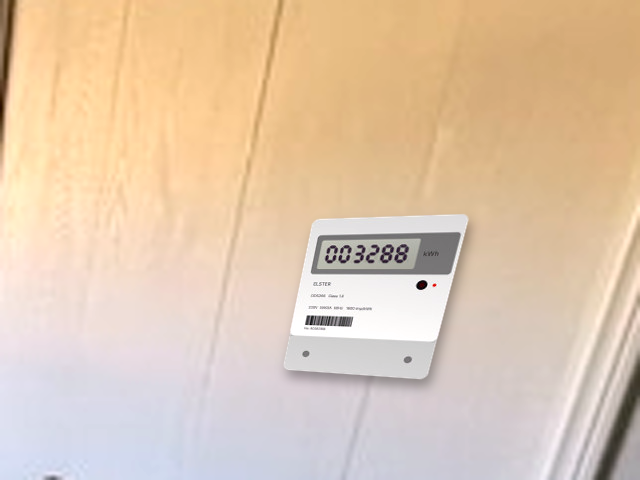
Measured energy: 3288 kWh
